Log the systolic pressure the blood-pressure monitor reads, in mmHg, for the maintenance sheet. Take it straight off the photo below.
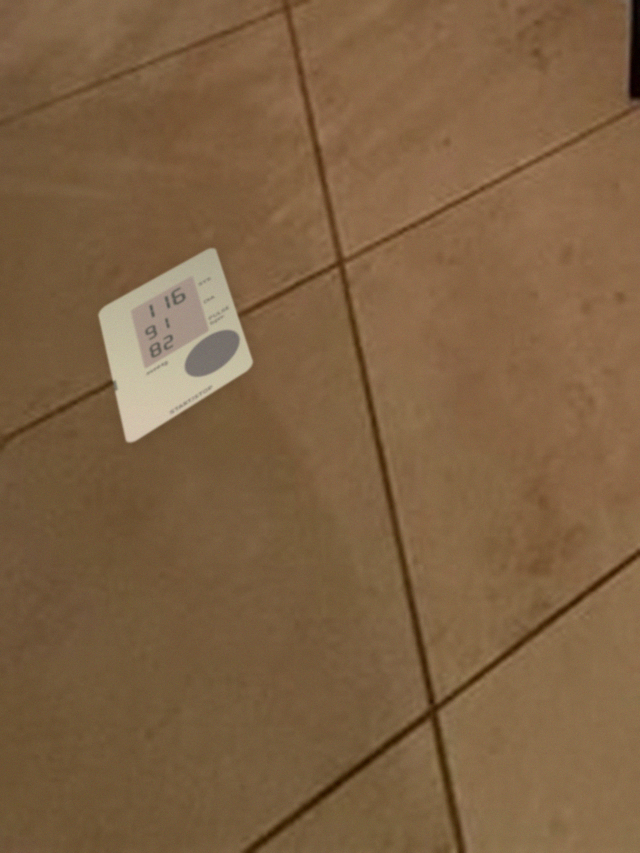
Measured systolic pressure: 116 mmHg
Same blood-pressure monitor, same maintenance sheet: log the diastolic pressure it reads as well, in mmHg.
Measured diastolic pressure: 91 mmHg
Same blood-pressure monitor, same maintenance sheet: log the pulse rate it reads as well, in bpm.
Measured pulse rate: 82 bpm
